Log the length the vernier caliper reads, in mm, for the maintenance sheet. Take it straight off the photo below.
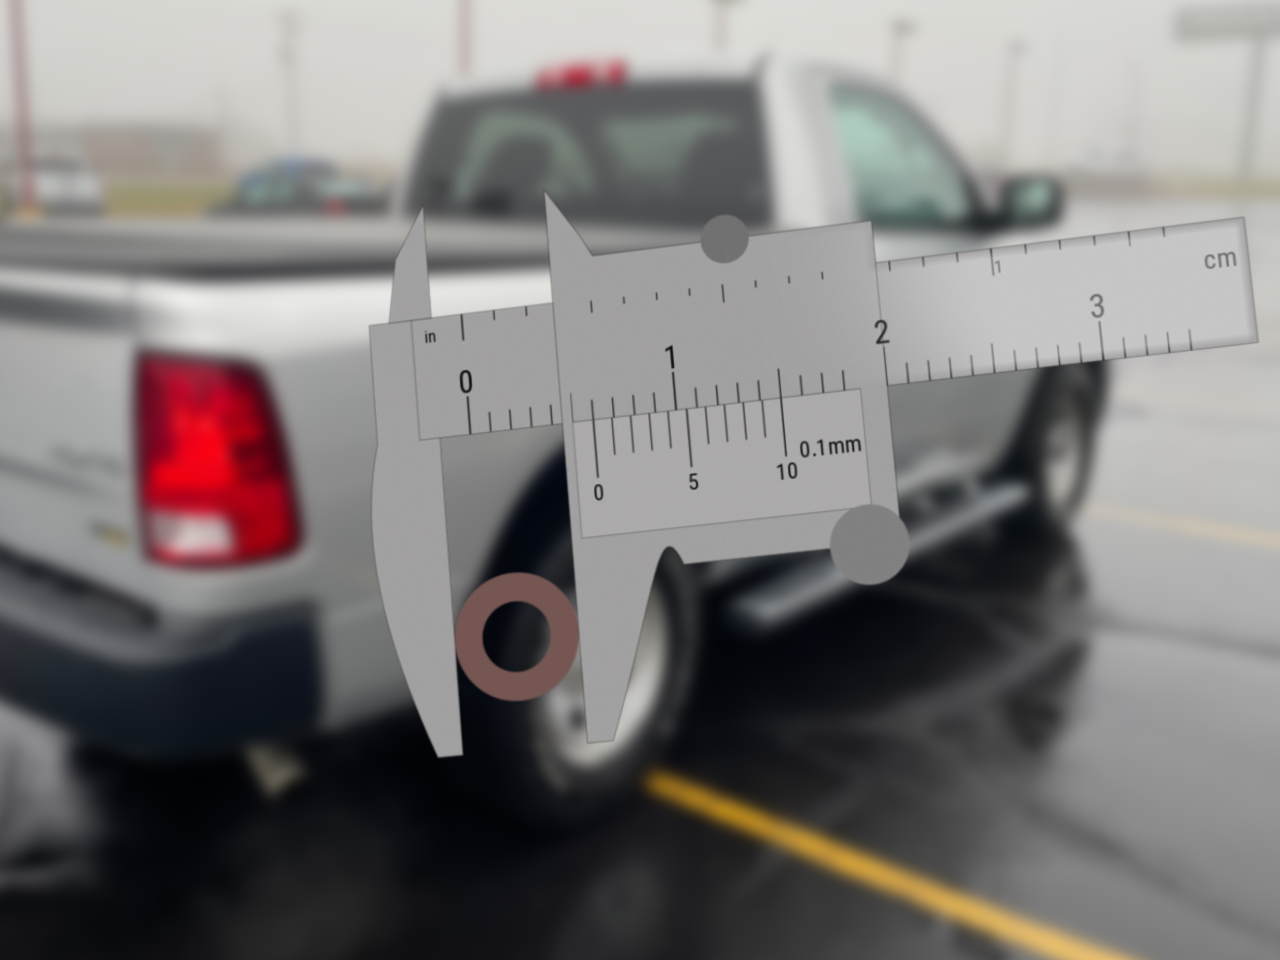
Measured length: 6.0 mm
